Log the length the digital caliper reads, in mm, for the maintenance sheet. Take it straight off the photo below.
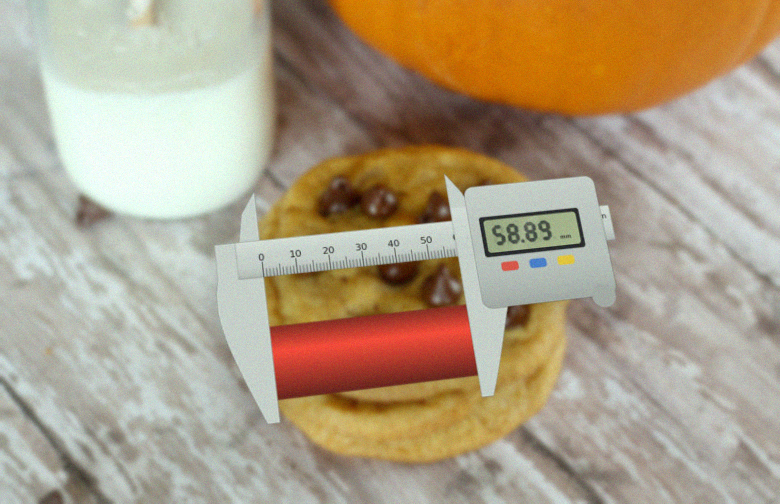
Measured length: 58.89 mm
